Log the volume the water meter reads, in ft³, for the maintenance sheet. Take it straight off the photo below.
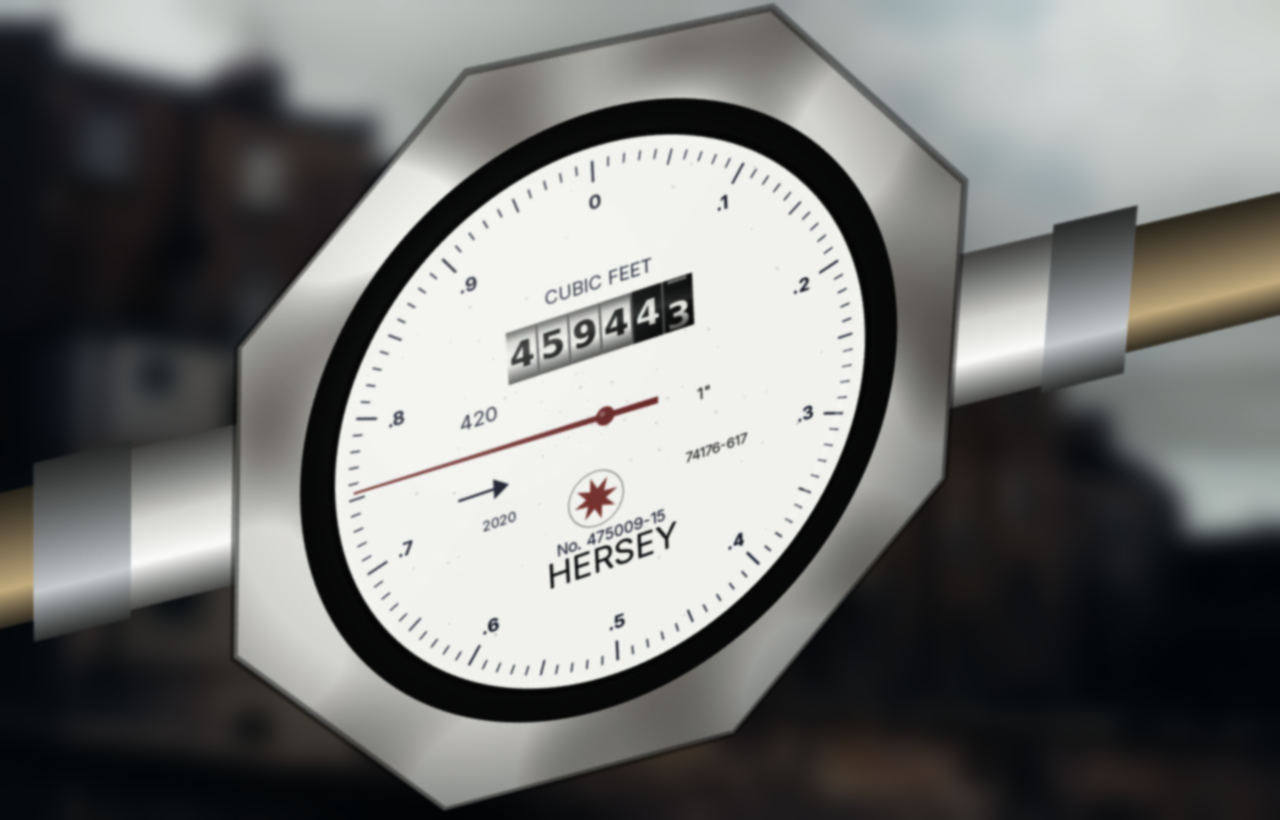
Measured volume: 459442.75 ft³
